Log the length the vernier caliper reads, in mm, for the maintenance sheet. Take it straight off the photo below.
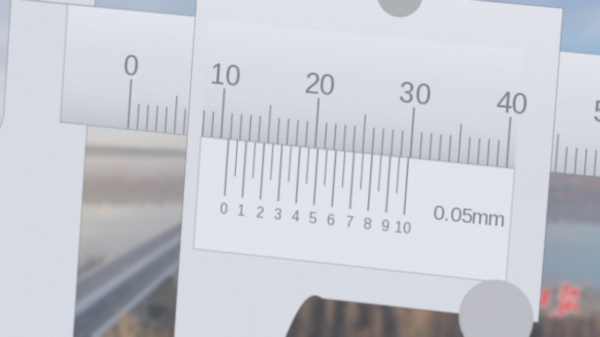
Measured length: 10.8 mm
